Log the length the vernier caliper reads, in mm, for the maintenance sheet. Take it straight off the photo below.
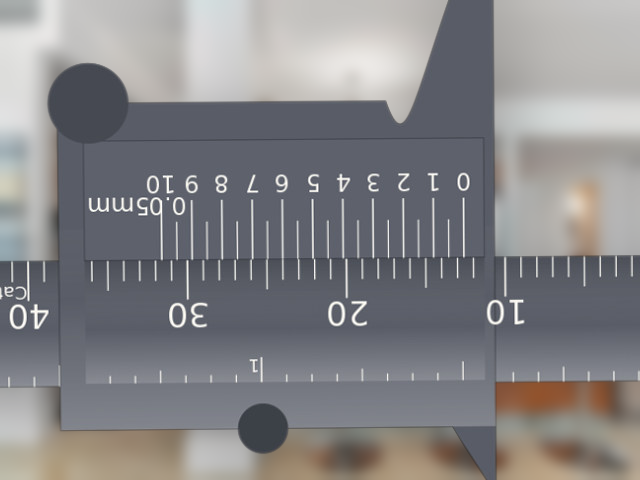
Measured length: 12.6 mm
